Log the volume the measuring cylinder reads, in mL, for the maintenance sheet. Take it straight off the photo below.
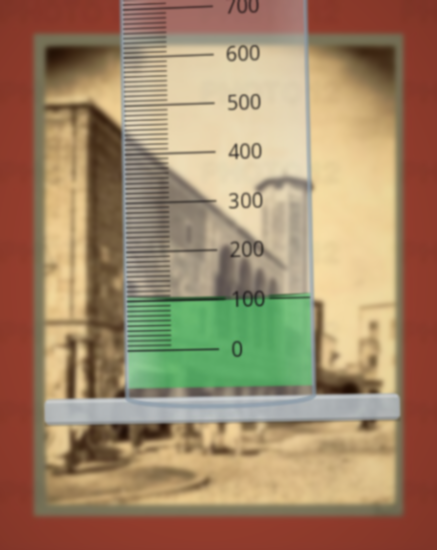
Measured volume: 100 mL
